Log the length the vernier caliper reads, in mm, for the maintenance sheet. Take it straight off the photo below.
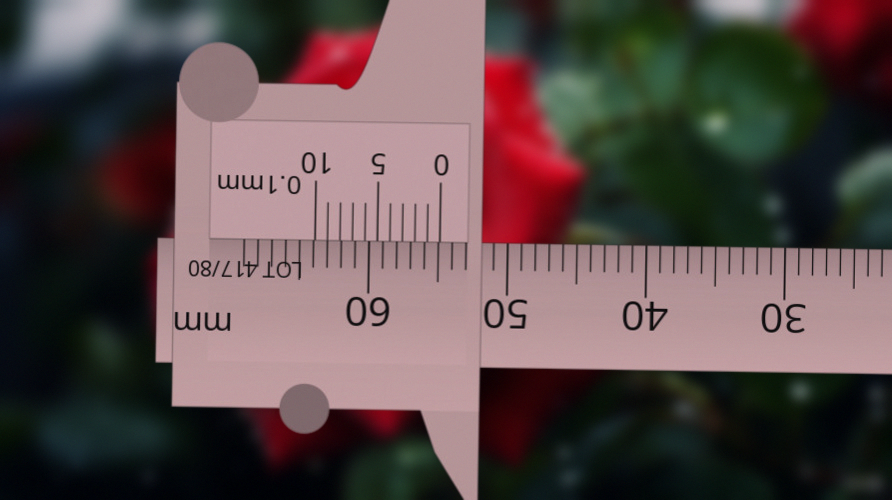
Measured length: 54.9 mm
